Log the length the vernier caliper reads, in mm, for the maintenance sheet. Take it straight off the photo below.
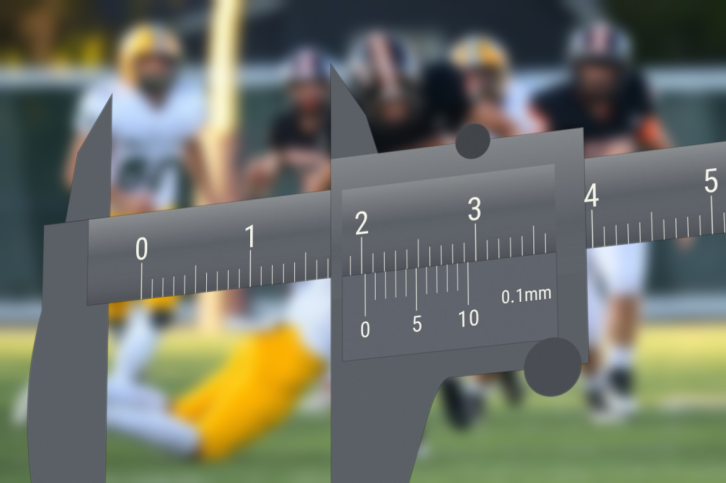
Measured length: 20.3 mm
